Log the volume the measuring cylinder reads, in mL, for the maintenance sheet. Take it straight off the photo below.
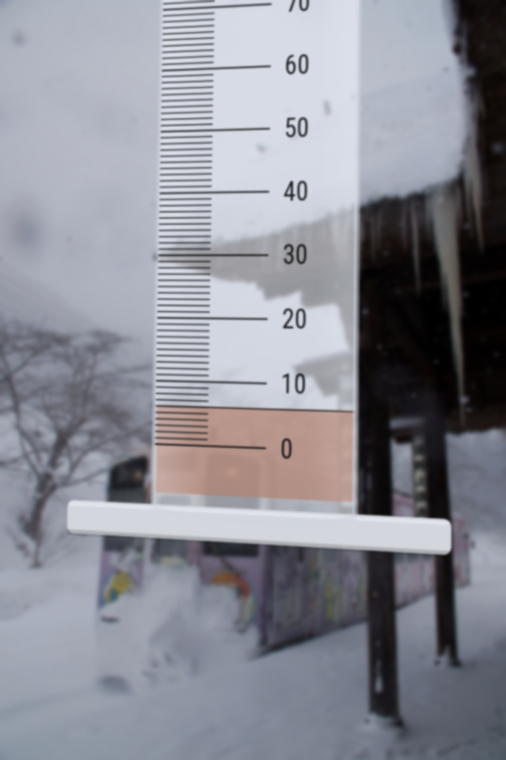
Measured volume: 6 mL
